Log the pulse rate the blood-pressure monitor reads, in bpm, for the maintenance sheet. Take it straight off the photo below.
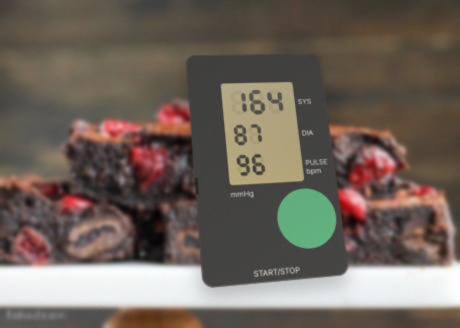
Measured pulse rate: 96 bpm
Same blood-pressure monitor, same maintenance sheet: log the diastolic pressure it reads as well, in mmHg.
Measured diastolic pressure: 87 mmHg
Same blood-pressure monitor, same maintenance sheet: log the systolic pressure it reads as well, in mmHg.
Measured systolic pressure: 164 mmHg
